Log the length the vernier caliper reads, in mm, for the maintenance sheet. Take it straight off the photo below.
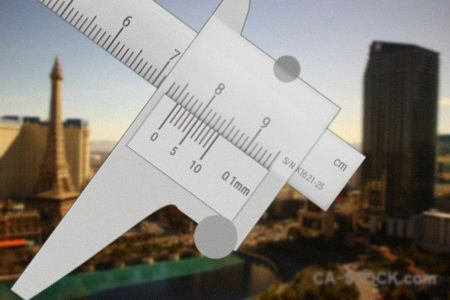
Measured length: 75.6 mm
